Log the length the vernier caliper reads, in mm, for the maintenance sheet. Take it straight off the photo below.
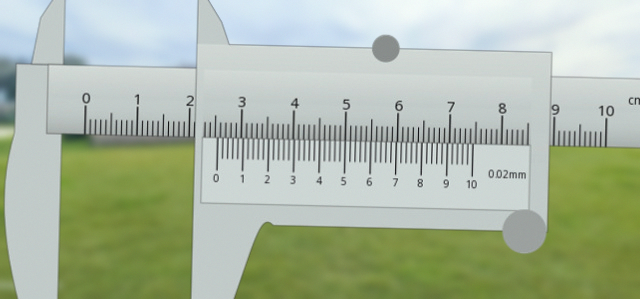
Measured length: 25.5 mm
